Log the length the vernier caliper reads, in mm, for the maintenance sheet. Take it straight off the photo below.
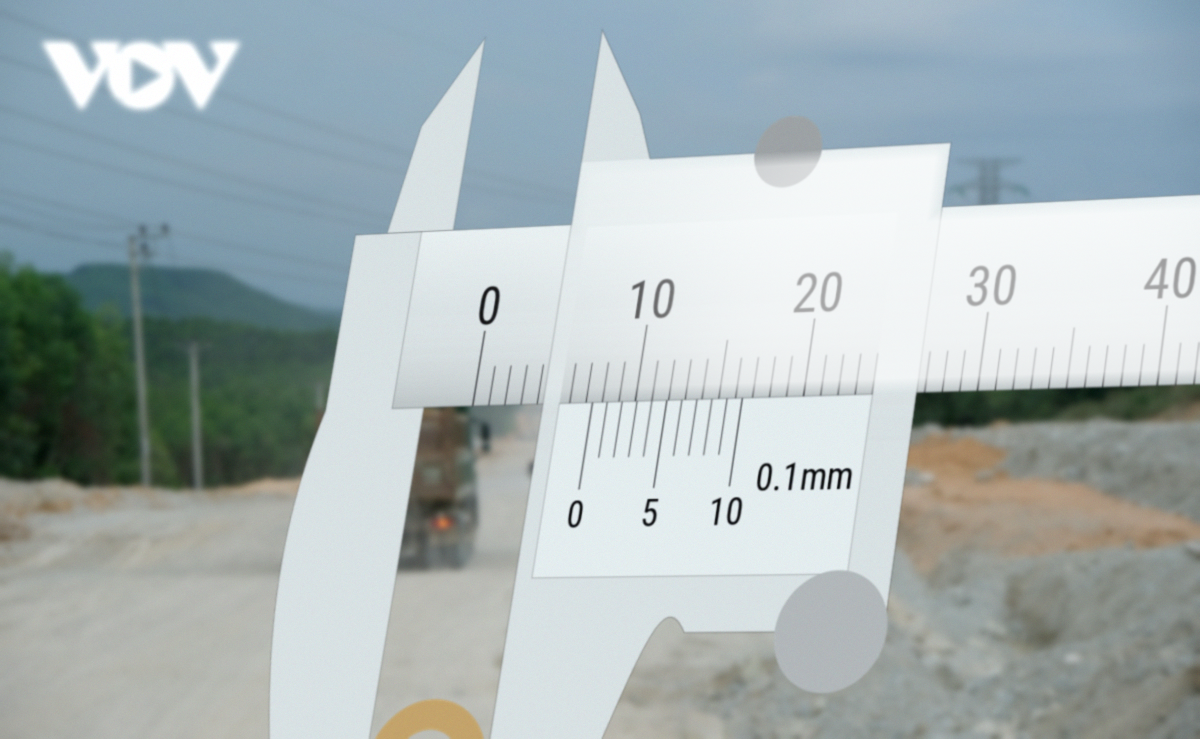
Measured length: 7.4 mm
